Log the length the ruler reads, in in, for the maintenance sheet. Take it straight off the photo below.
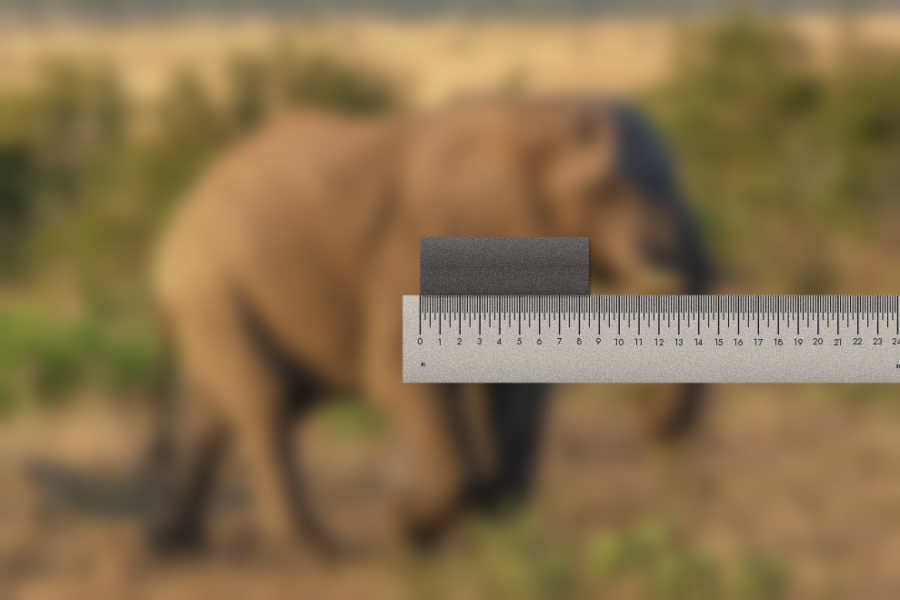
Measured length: 8.5 in
